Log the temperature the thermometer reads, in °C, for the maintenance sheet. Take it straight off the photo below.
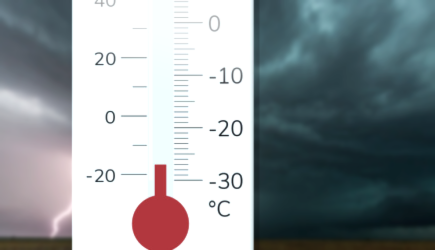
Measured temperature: -27 °C
